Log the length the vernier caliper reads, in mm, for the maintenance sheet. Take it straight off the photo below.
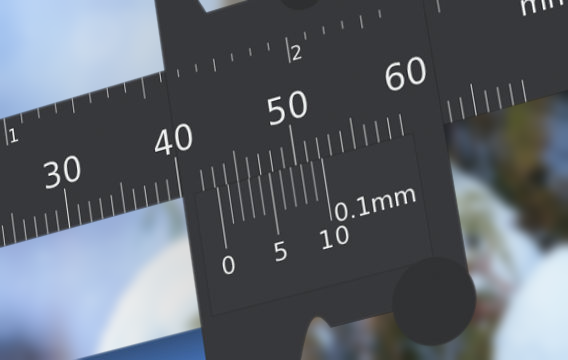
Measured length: 43.2 mm
